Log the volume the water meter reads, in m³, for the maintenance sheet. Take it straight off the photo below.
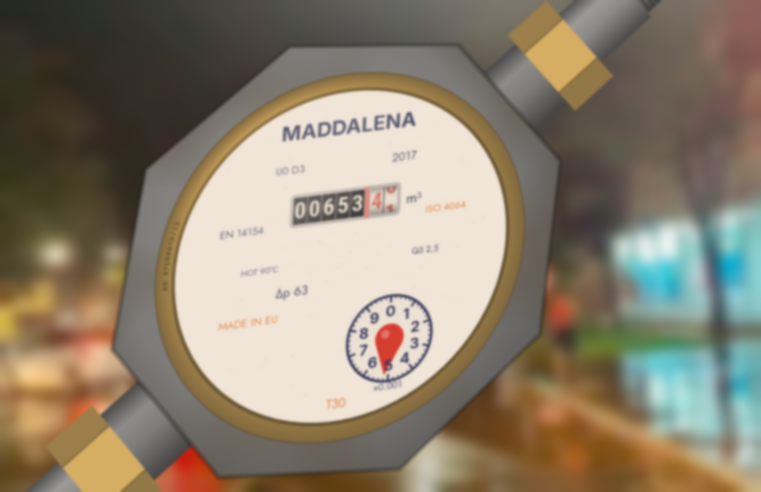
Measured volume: 653.405 m³
